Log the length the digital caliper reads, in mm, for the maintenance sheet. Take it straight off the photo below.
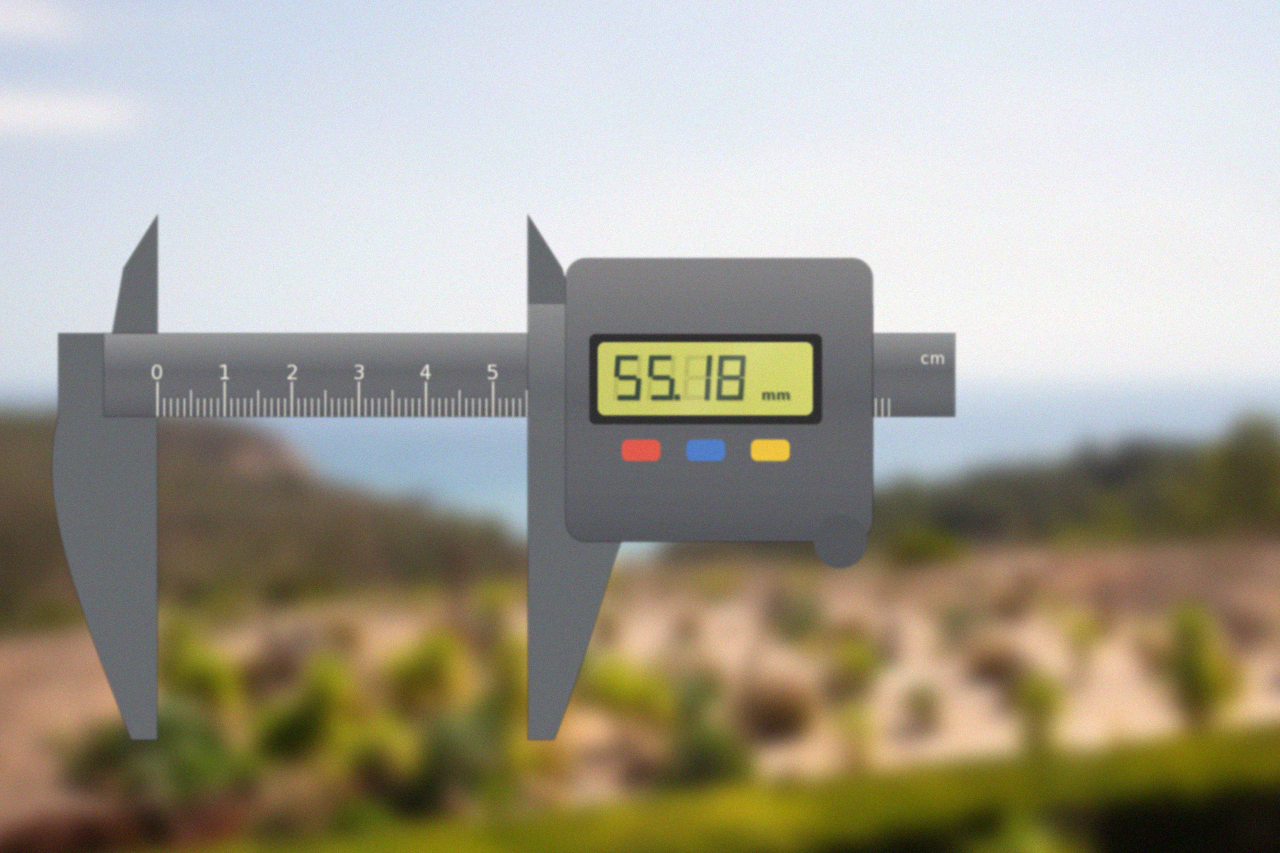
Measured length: 55.18 mm
